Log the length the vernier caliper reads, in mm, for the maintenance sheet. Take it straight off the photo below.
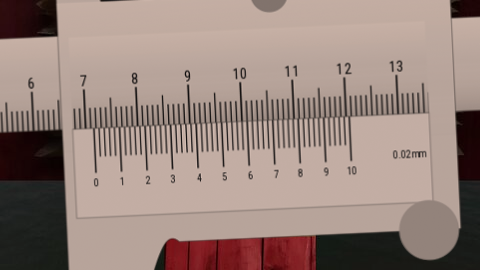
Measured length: 71.6 mm
